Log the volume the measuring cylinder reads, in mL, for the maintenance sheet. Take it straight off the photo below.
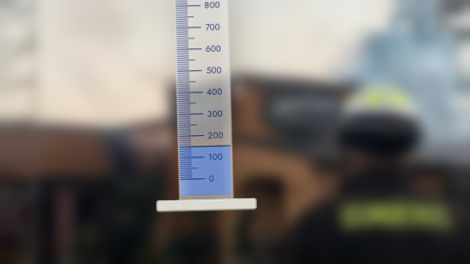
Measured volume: 150 mL
